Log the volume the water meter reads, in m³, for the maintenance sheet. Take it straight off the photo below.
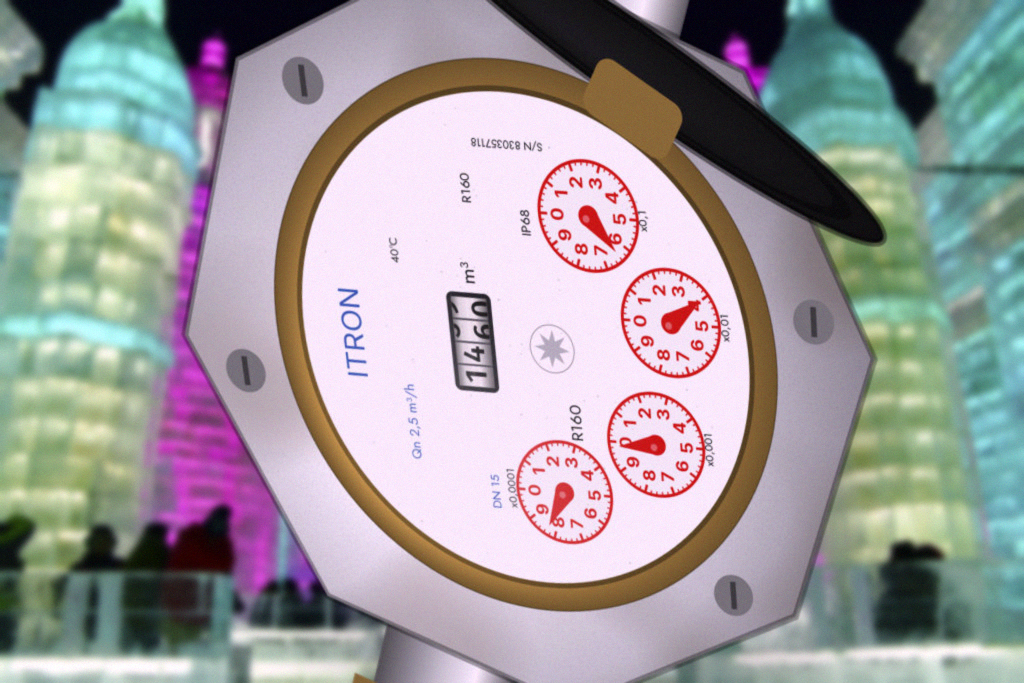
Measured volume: 1459.6398 m³
